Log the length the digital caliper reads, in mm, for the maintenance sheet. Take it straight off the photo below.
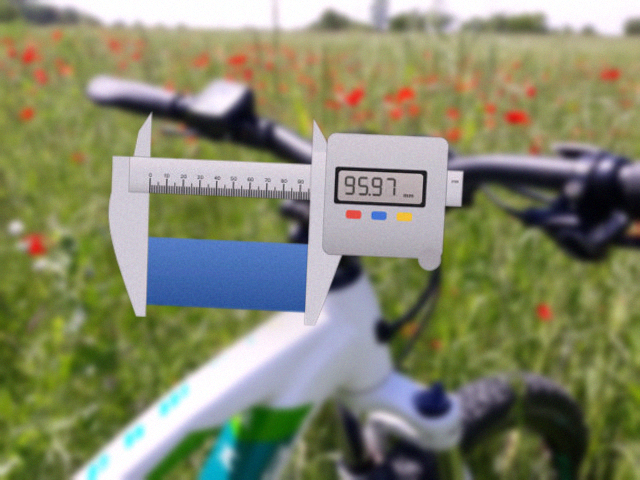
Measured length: 95.97 mm
